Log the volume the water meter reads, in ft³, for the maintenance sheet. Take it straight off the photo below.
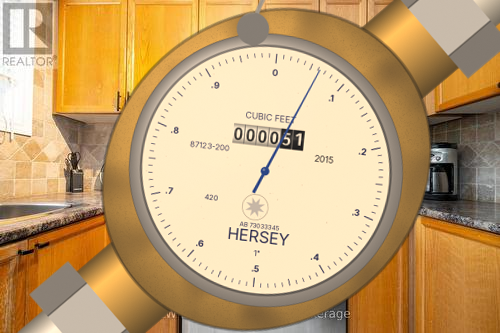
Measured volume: 51.06 ft³
